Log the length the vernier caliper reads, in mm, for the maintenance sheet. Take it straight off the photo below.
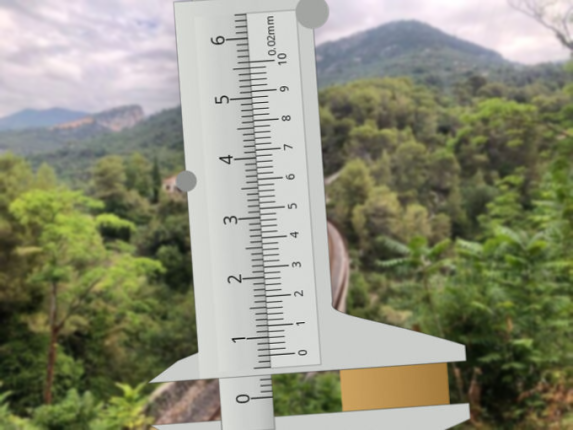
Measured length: 7.0 mm
